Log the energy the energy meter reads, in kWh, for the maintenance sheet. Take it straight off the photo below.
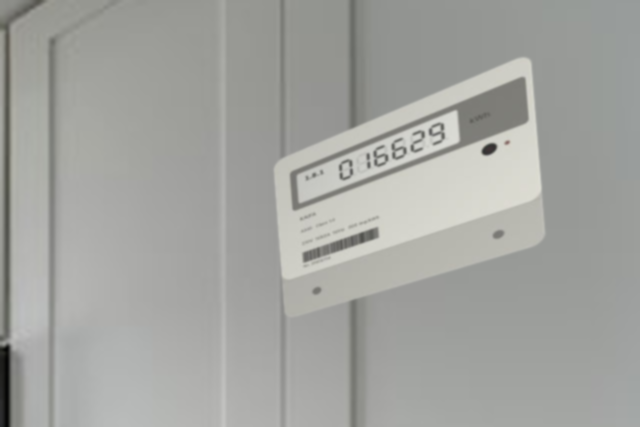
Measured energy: 16629 kWh
